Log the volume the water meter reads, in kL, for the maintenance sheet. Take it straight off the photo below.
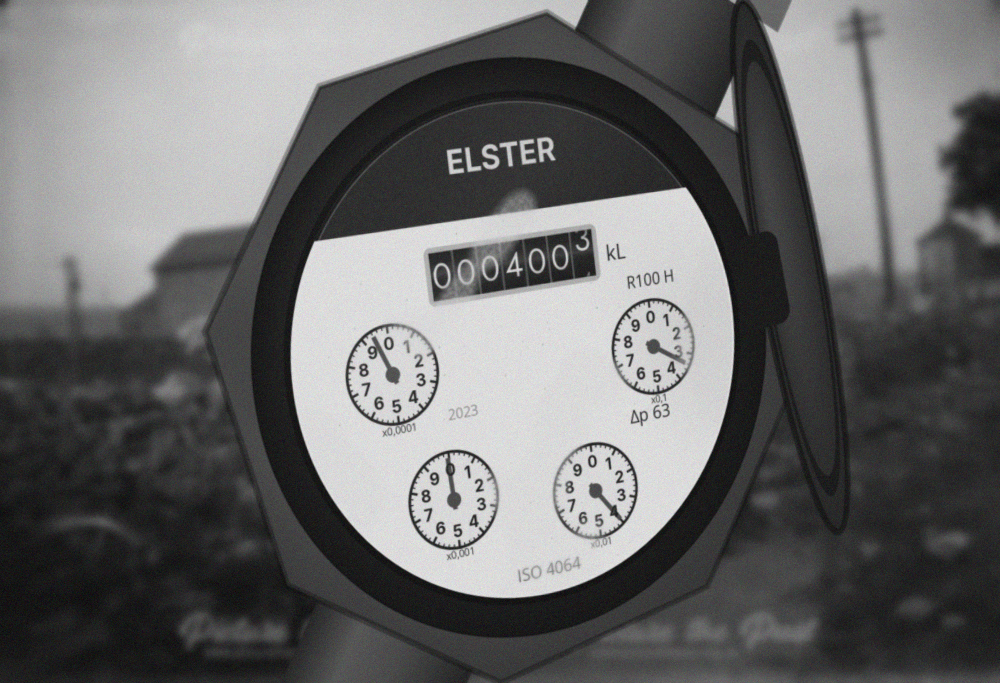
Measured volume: 4003.3399 kL
